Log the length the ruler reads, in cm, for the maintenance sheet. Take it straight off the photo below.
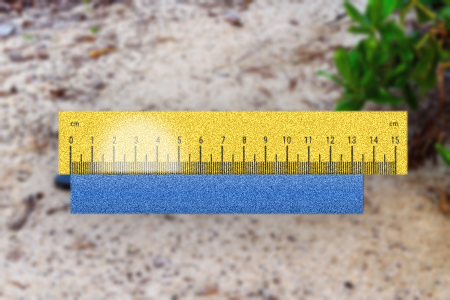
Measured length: 13.5 cm
